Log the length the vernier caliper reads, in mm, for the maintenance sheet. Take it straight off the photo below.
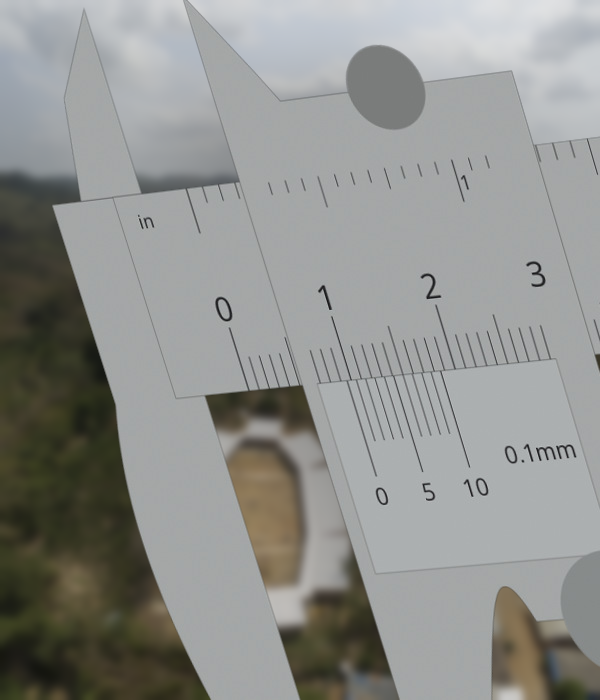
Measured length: 9.6 mm
